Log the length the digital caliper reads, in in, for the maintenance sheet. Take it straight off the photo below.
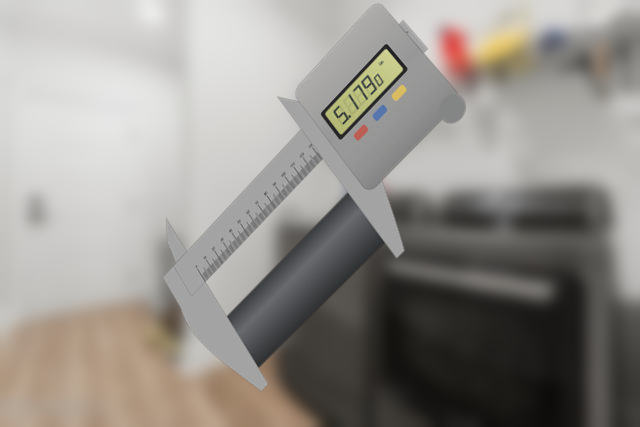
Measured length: 5.1790 in
